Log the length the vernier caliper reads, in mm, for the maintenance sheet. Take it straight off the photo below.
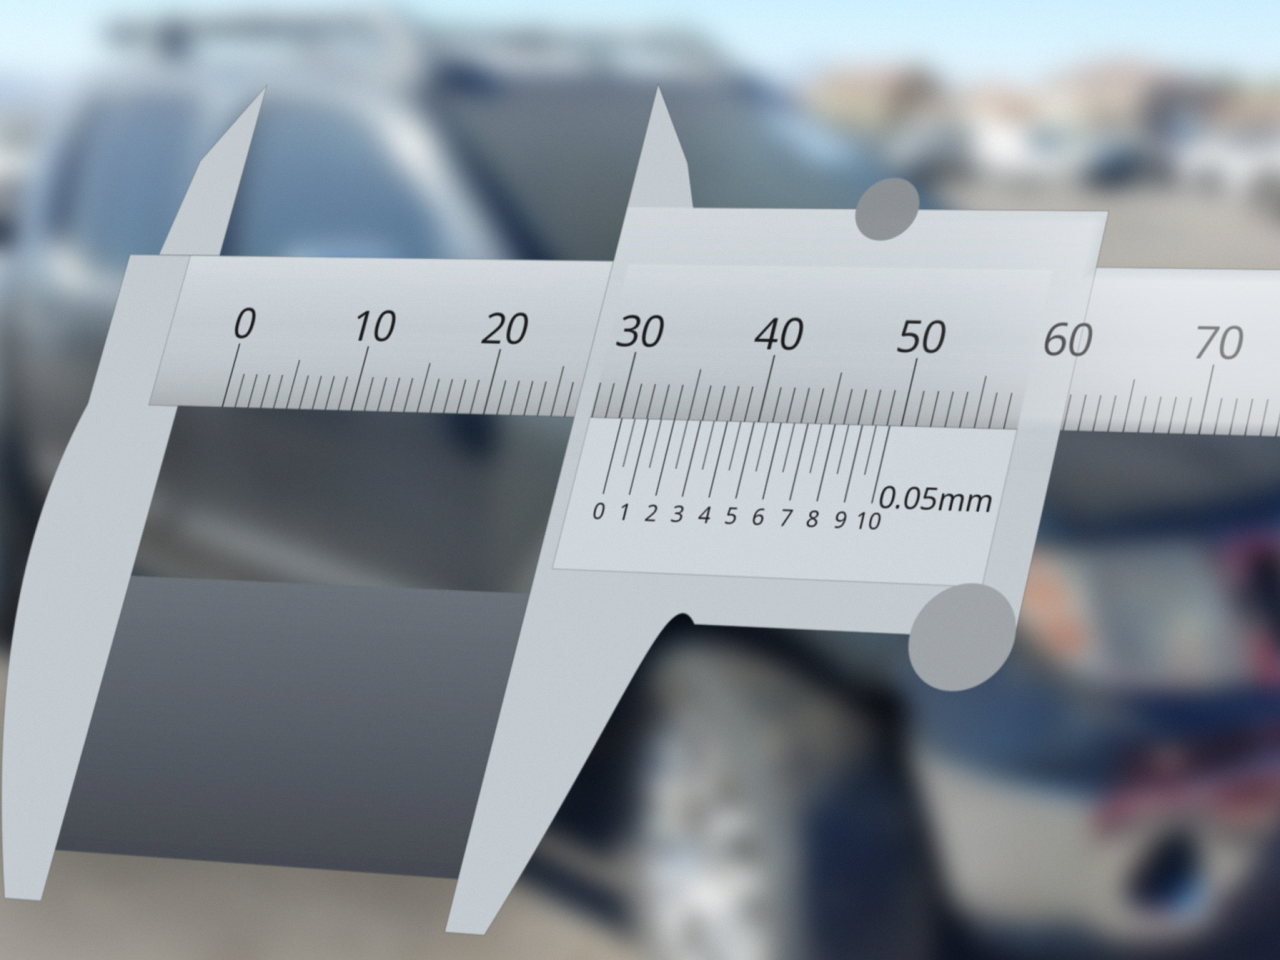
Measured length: 30.2 mm
